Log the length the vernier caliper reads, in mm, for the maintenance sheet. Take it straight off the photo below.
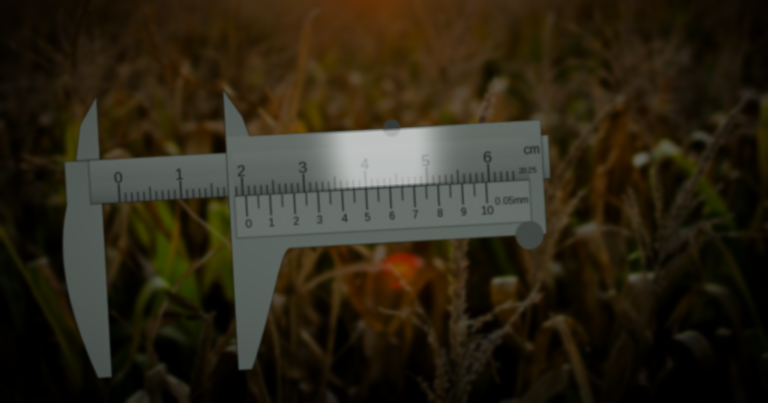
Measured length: 20.5 mm
